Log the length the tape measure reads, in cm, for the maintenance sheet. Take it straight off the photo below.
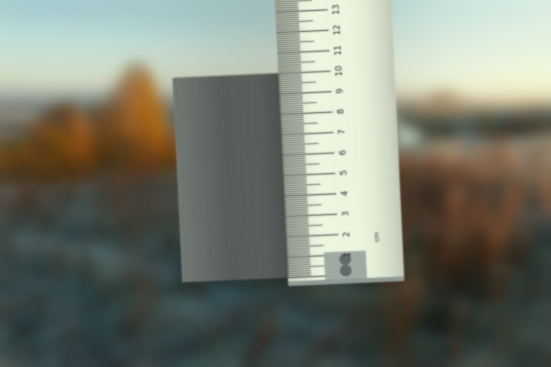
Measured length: 10 cm
